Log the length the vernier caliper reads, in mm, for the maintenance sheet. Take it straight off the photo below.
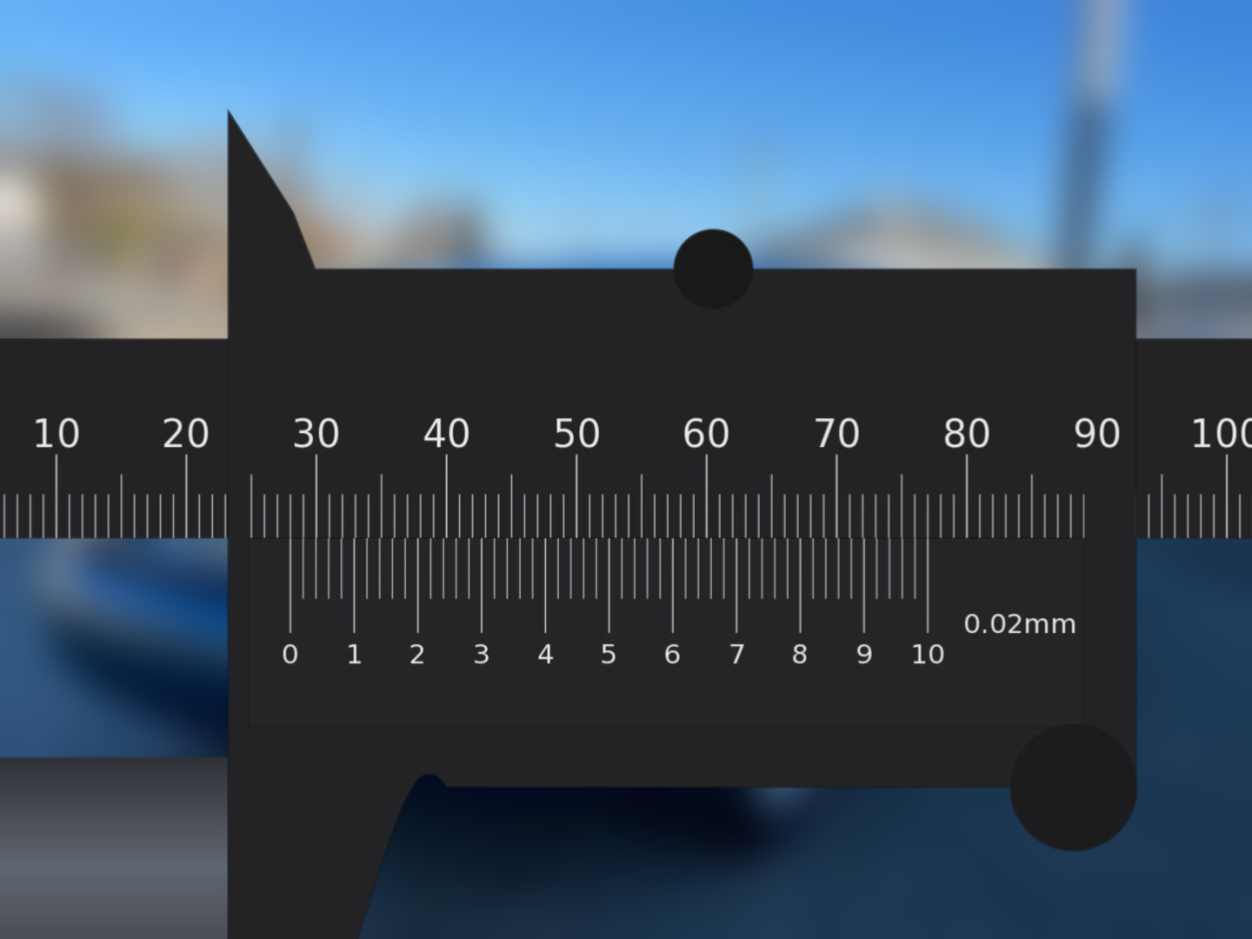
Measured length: 28.0 mm
